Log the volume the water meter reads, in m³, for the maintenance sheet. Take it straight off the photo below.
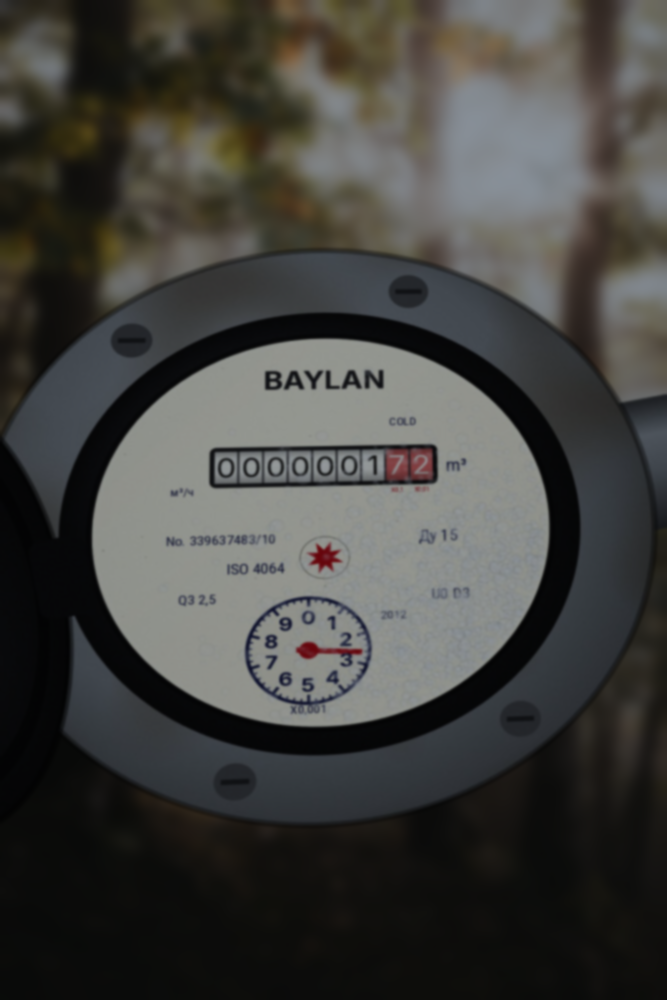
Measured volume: 1.722 m³
